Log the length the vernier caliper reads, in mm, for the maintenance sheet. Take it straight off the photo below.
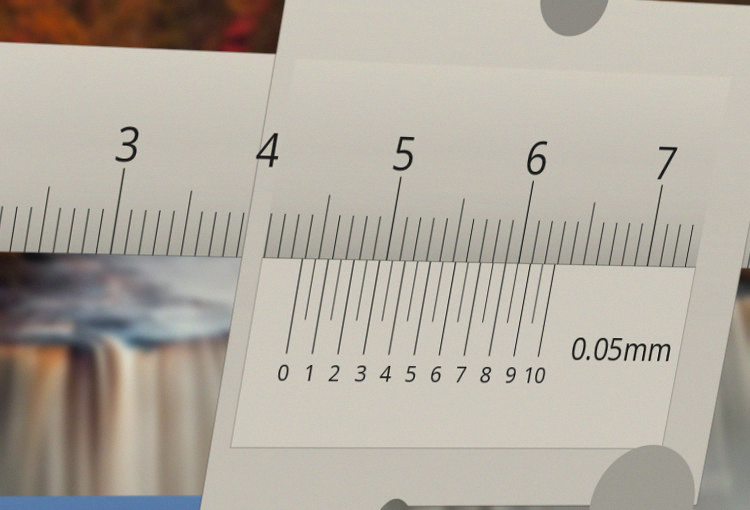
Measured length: 43.8 mm
